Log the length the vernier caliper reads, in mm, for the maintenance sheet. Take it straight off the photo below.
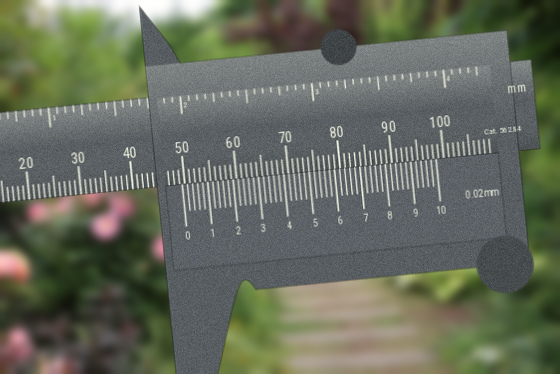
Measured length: 49.5 mm
